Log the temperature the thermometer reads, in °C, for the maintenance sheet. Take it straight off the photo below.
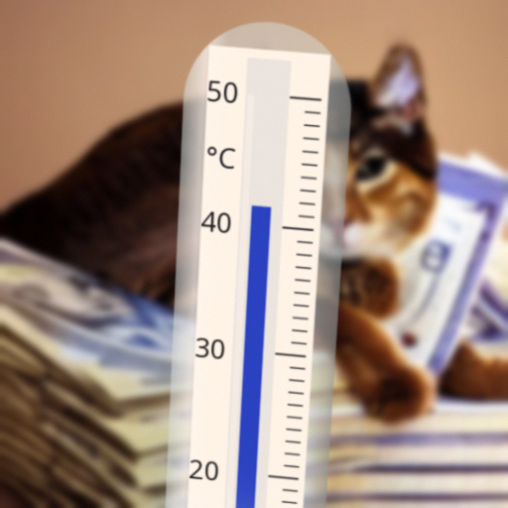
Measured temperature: 41.5 °C
